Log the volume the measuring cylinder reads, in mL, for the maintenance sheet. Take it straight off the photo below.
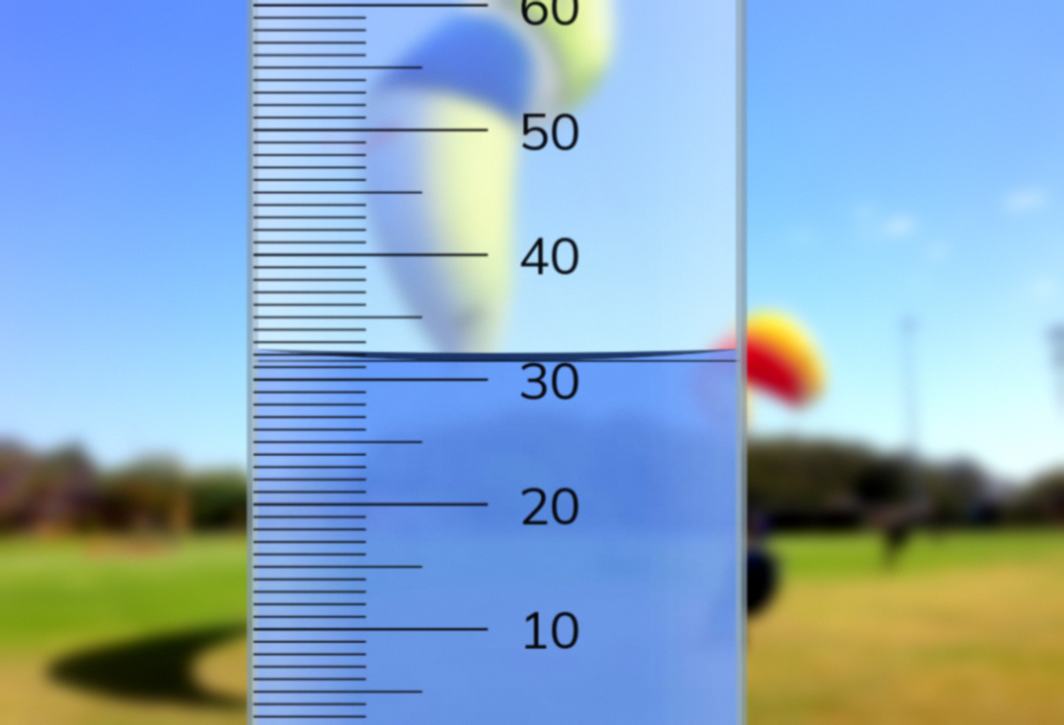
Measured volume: 31.5 mL
